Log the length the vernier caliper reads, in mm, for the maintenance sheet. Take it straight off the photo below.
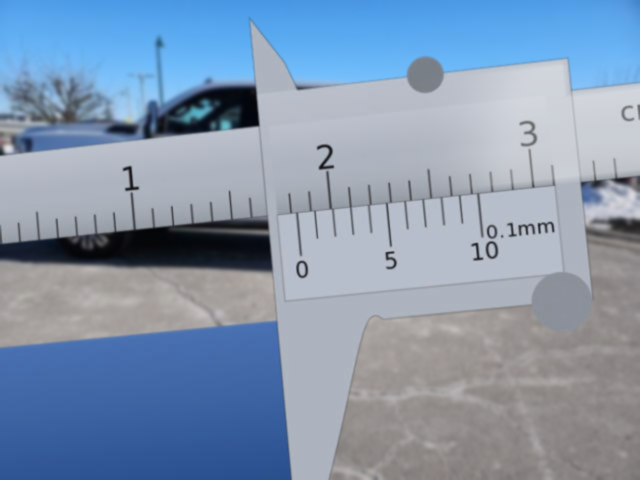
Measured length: 18.3 mm
